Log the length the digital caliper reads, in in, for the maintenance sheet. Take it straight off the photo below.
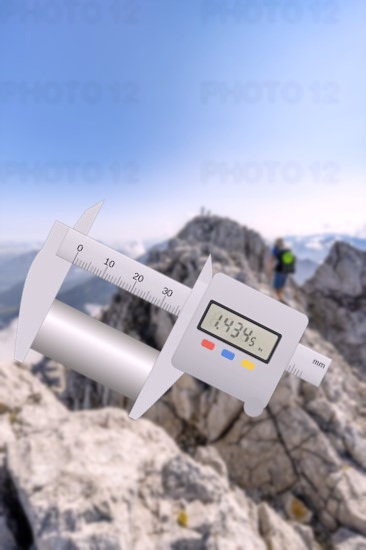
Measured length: 1.4345 in
